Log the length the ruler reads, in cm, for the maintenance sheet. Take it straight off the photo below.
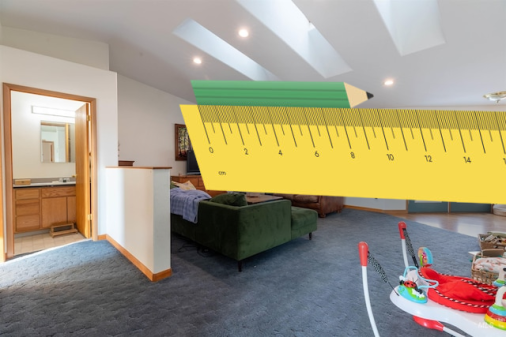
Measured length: 10 cm
